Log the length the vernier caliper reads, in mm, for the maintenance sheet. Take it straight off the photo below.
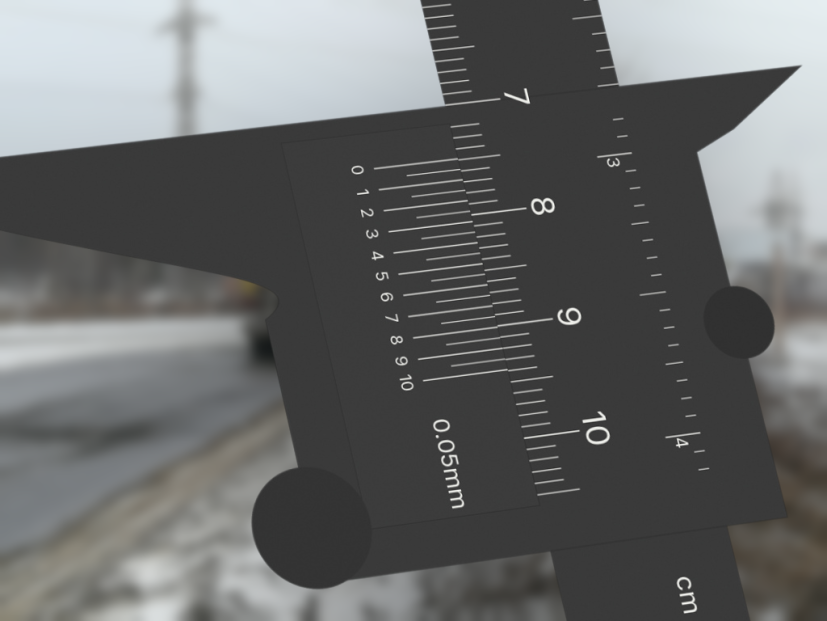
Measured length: 74.9 mm
